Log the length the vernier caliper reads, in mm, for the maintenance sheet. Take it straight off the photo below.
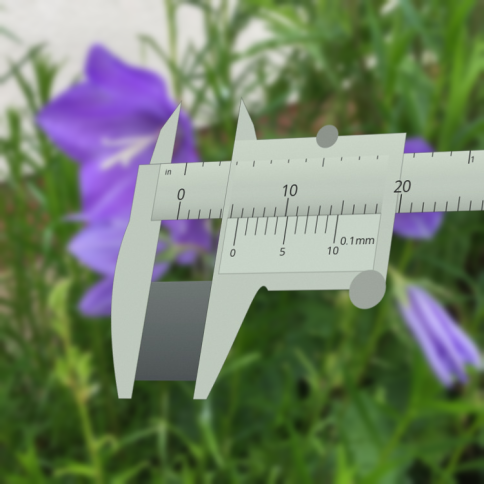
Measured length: 5.7 mm
